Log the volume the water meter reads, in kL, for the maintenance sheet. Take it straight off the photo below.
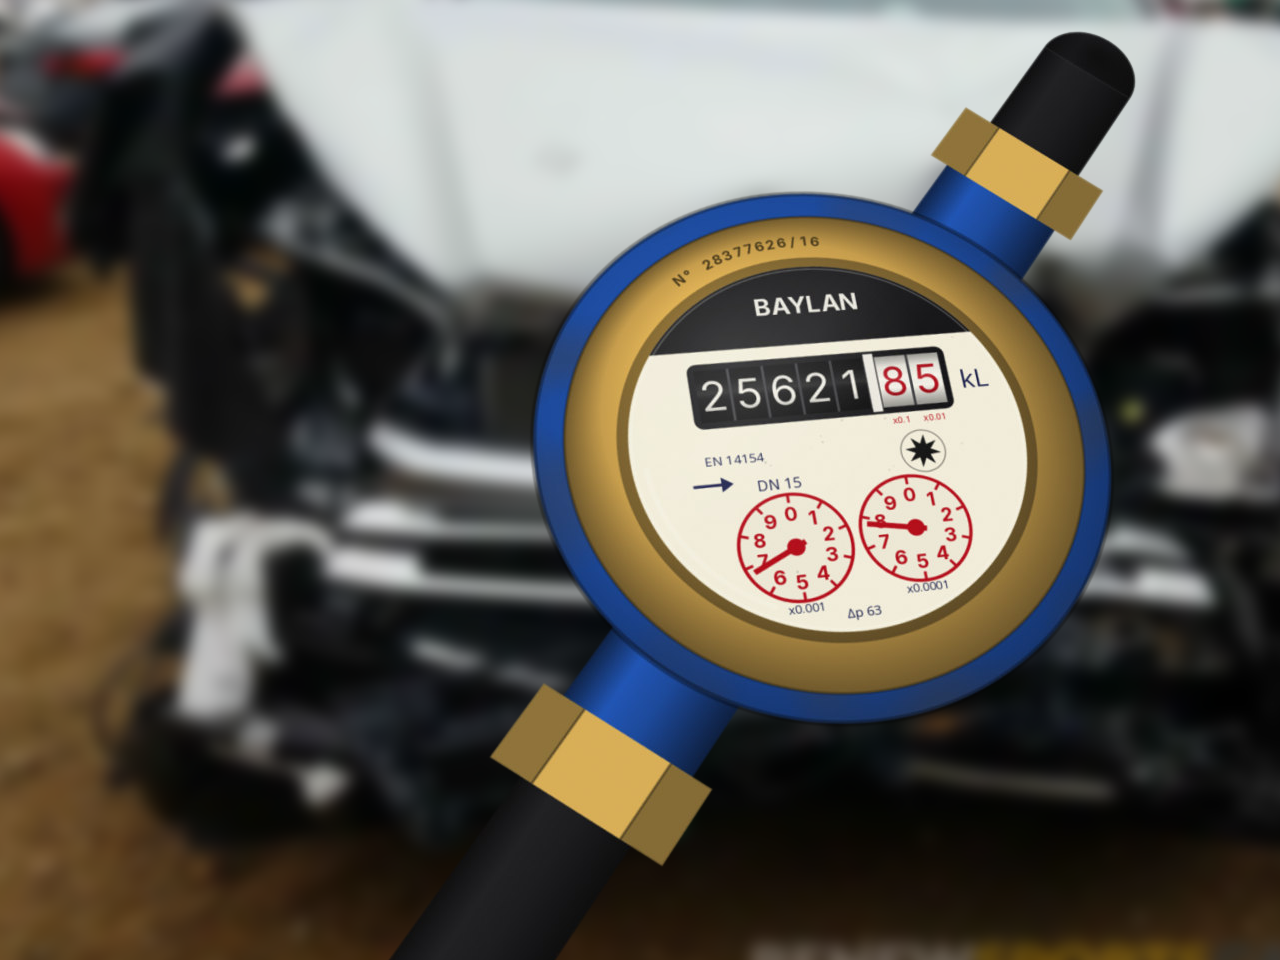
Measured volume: 25621.8567 kL
